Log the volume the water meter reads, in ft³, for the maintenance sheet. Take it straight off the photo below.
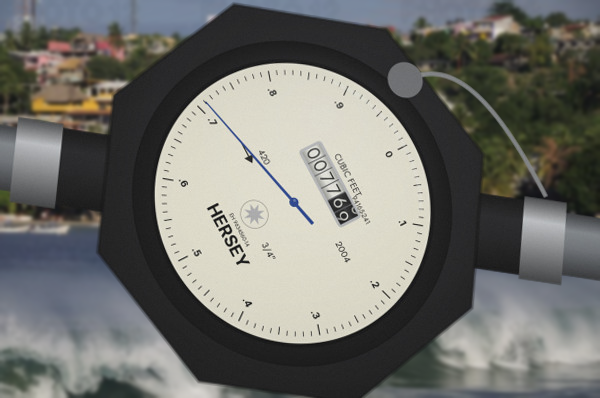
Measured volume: 7768.71 ft³
